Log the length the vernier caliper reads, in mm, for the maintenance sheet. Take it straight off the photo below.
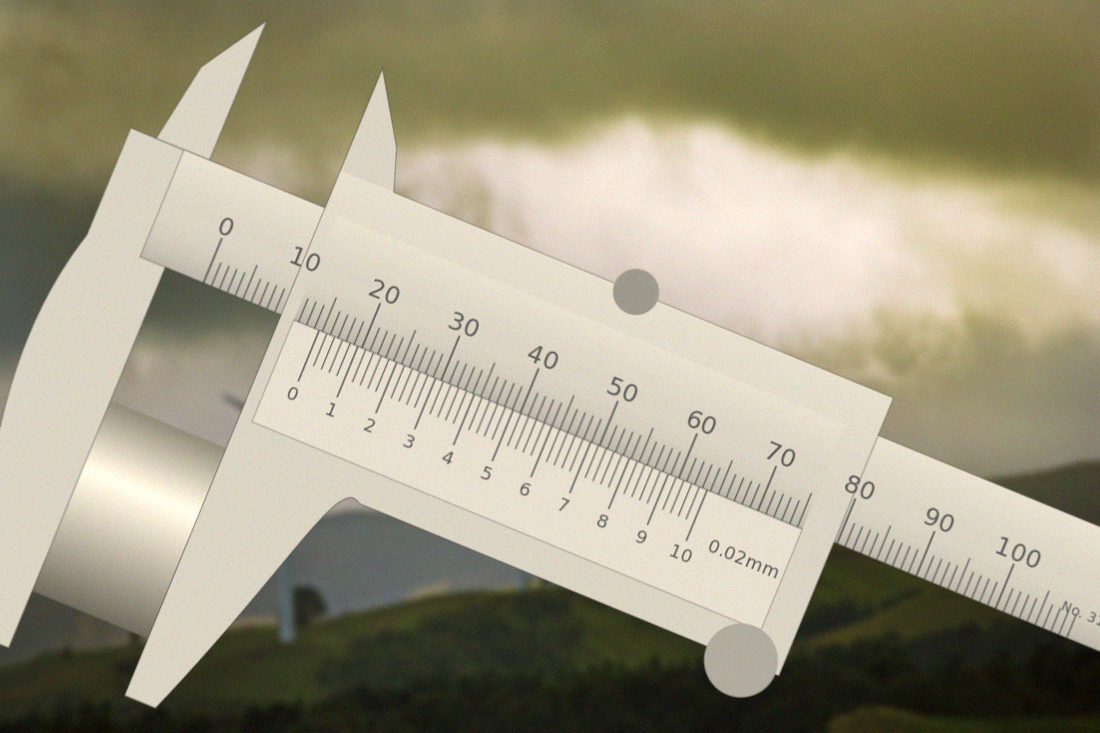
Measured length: 14.6 mm
